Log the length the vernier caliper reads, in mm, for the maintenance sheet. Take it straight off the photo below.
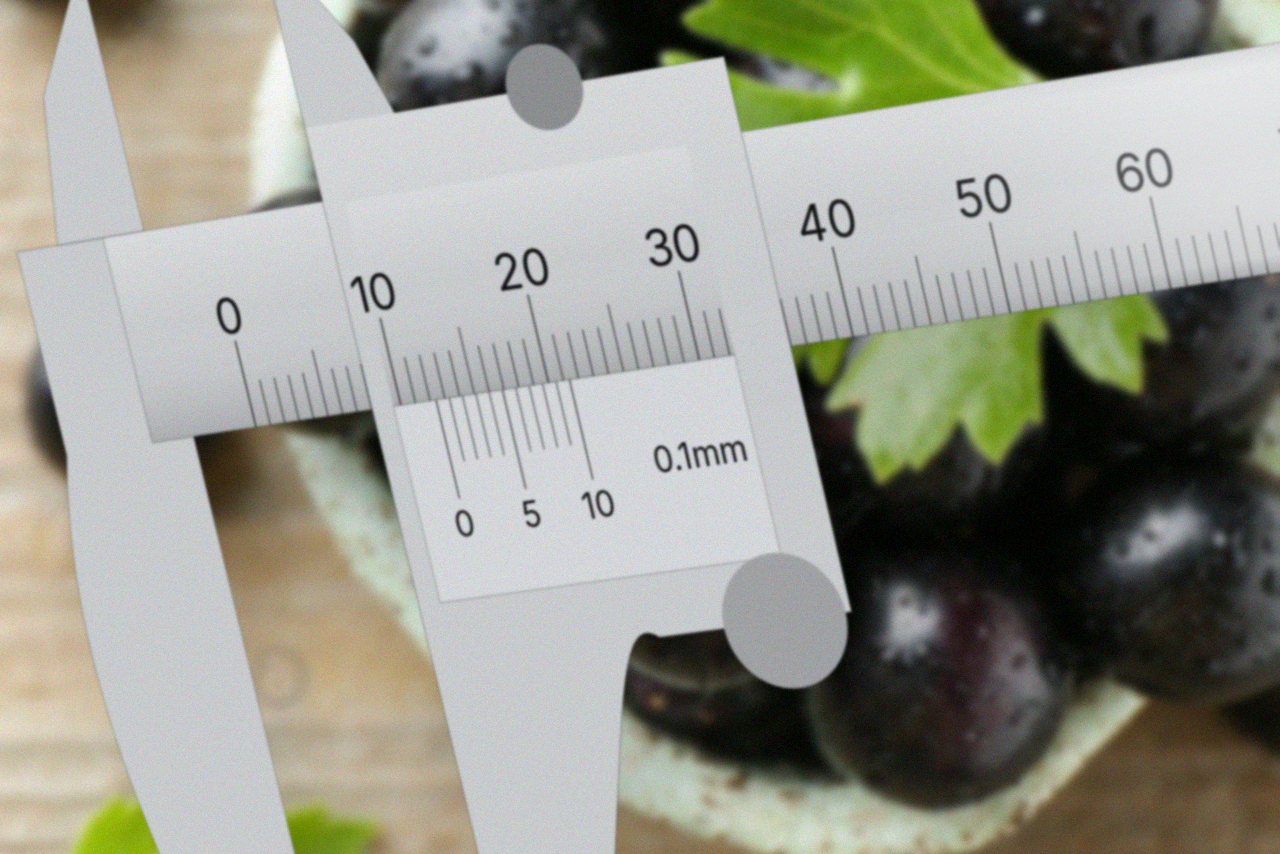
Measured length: 12.4 mm
